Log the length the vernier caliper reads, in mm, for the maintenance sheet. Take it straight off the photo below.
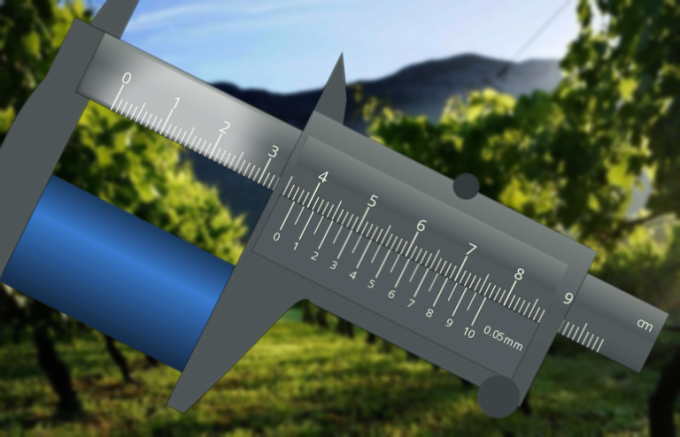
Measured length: 37.4 mm
